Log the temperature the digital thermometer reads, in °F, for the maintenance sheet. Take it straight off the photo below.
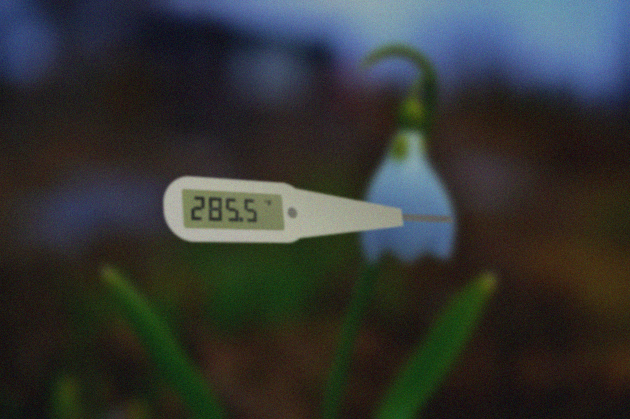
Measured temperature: 285.5 °F
